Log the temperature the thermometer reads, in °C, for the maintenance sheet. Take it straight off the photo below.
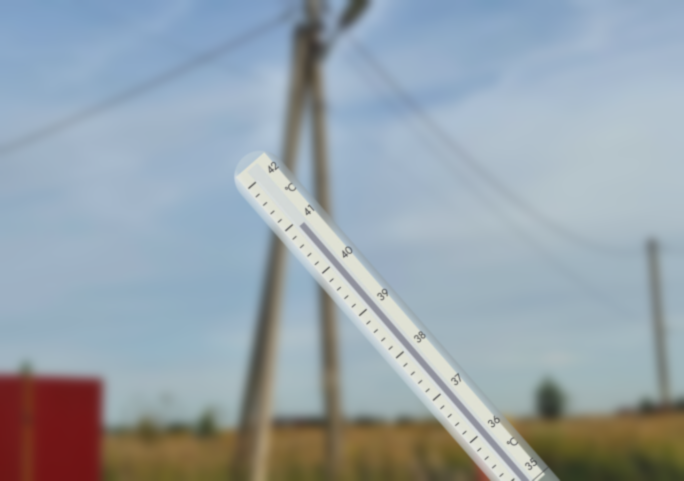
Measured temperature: 40.9 °C
